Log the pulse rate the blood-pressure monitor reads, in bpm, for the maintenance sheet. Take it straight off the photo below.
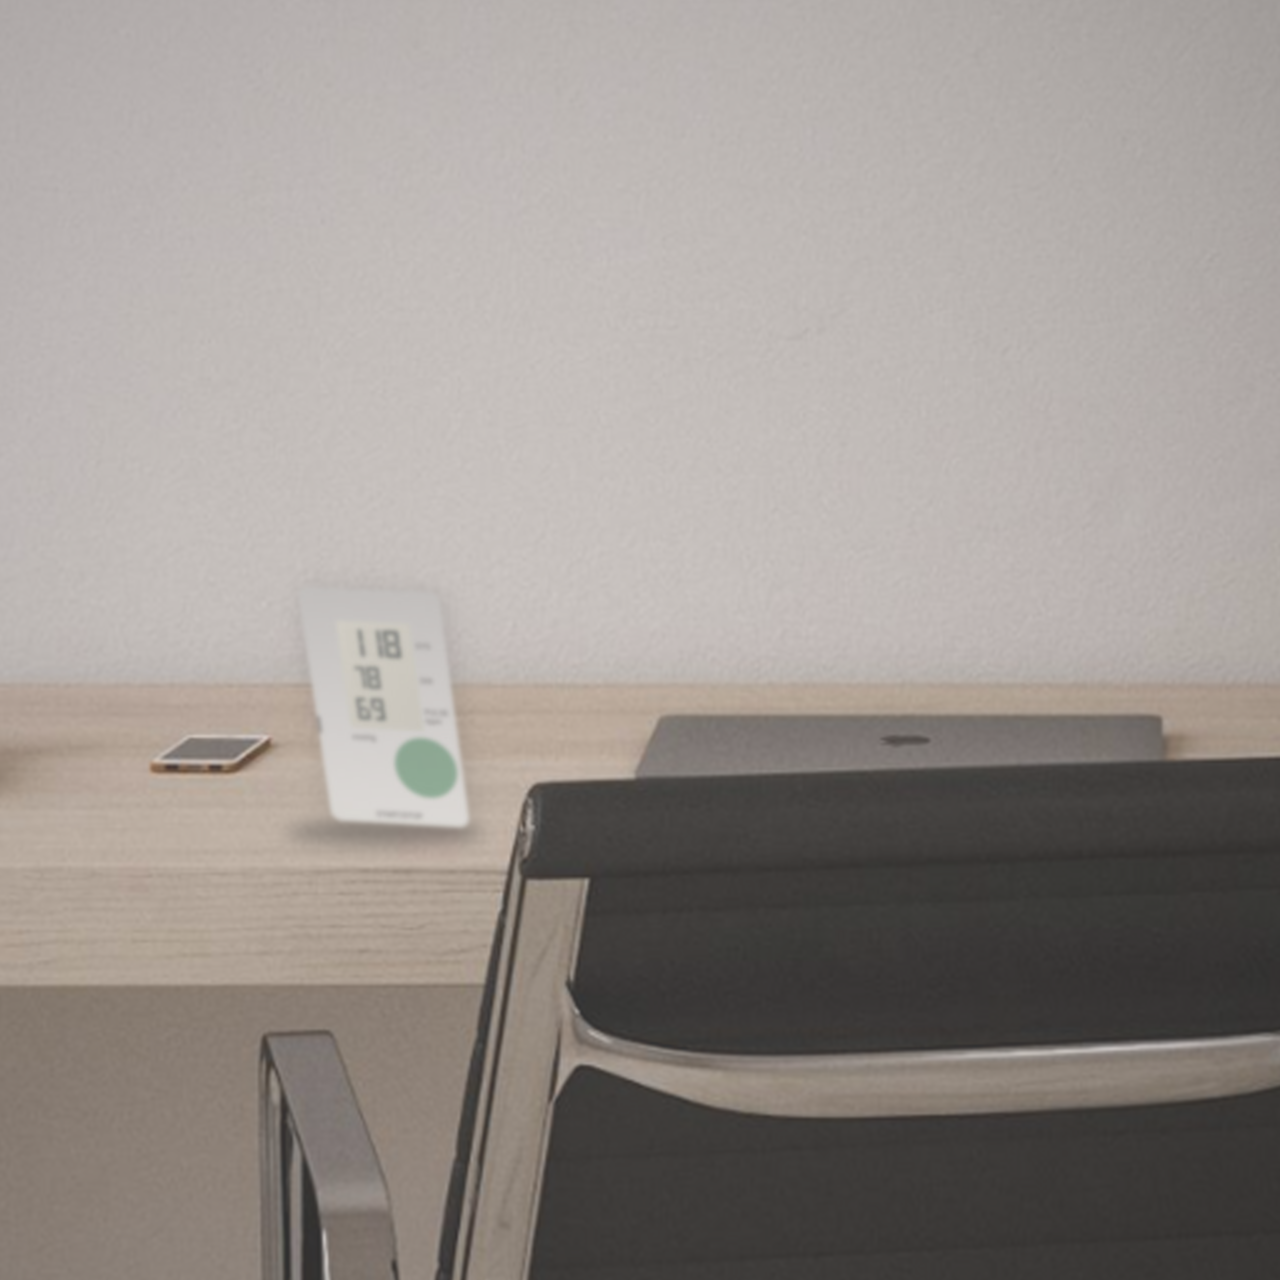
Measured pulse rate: 69 bpm
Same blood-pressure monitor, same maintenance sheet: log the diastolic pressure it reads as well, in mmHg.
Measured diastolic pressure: 78 mmHg
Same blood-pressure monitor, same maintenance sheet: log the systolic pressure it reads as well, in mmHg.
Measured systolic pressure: 118 mmHg
